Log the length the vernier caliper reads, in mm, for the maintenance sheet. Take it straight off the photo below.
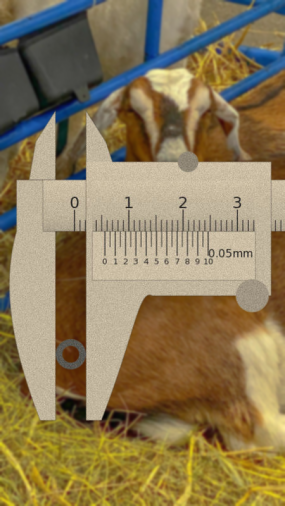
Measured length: 5.6 mm
